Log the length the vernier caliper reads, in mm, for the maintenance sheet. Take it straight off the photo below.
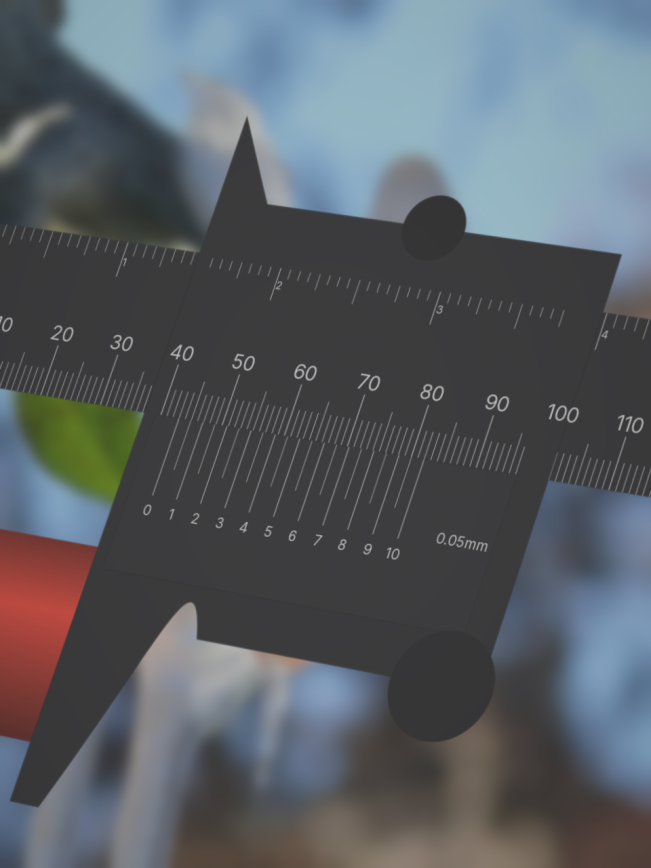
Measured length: 43.0 mm
